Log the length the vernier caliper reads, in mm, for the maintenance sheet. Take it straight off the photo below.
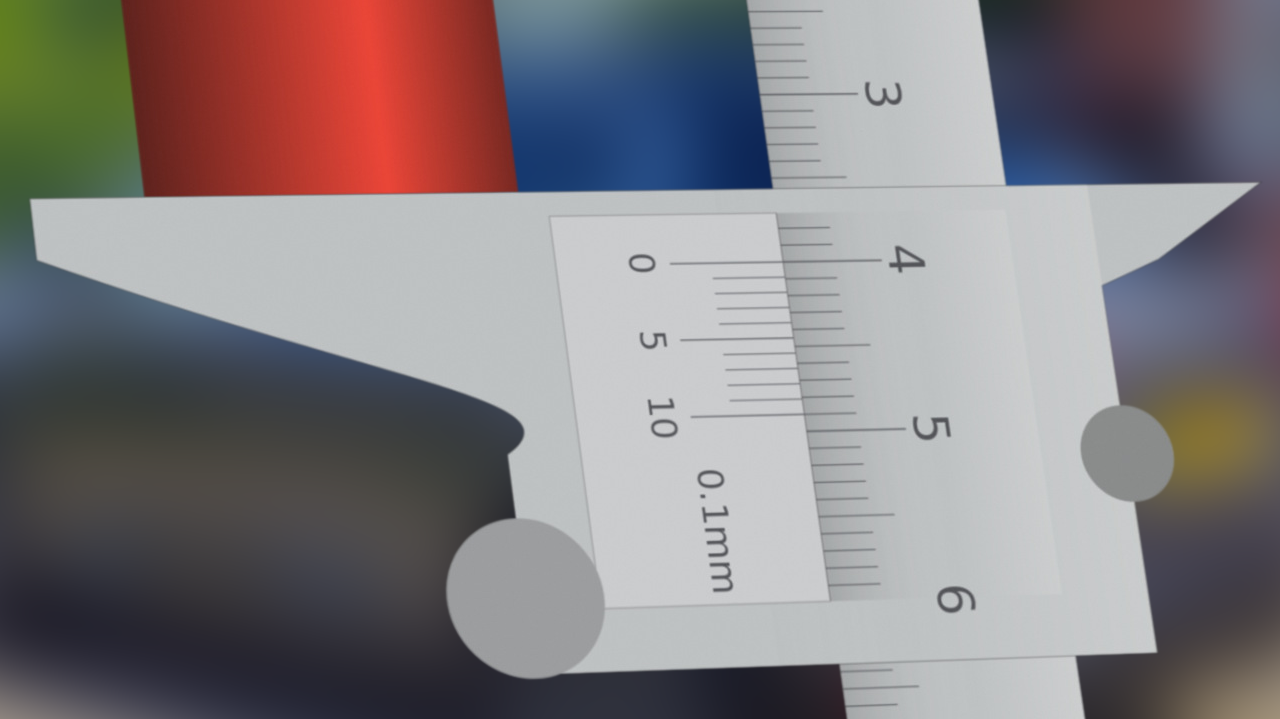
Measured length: 40.0 mm
